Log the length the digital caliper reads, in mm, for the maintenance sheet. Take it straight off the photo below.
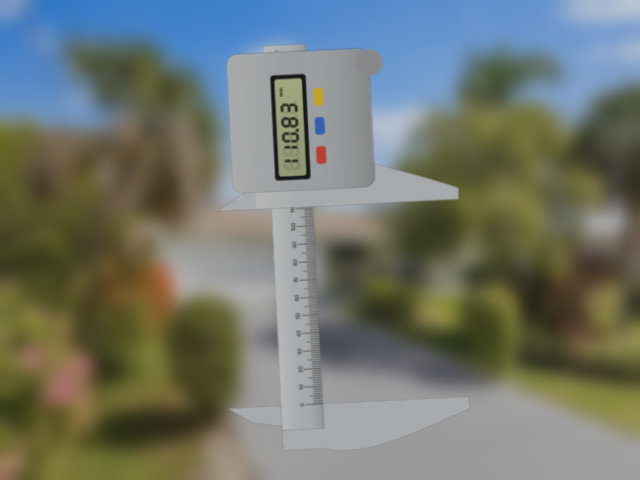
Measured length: 110.83 mm
